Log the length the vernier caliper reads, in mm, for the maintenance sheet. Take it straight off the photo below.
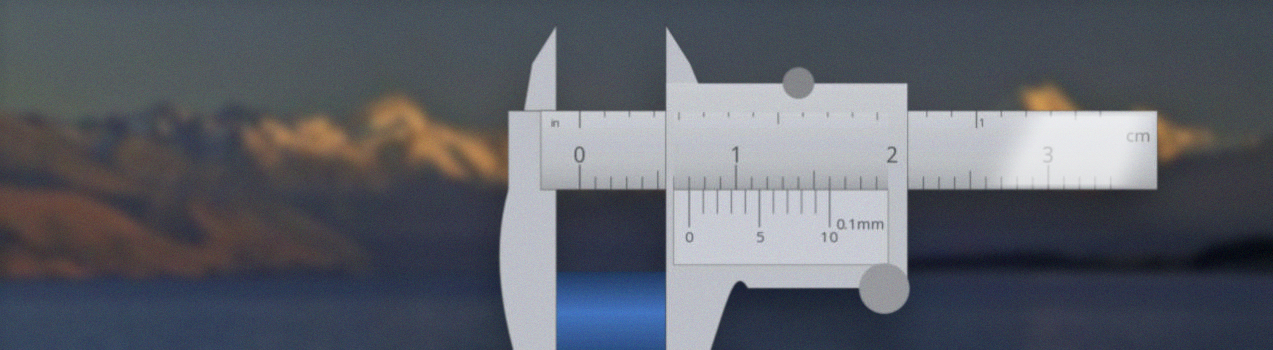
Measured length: 7.0 mm
